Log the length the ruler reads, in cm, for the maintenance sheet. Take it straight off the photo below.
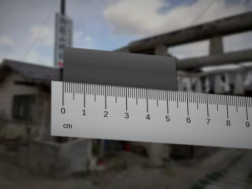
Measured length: 5.5 cm
